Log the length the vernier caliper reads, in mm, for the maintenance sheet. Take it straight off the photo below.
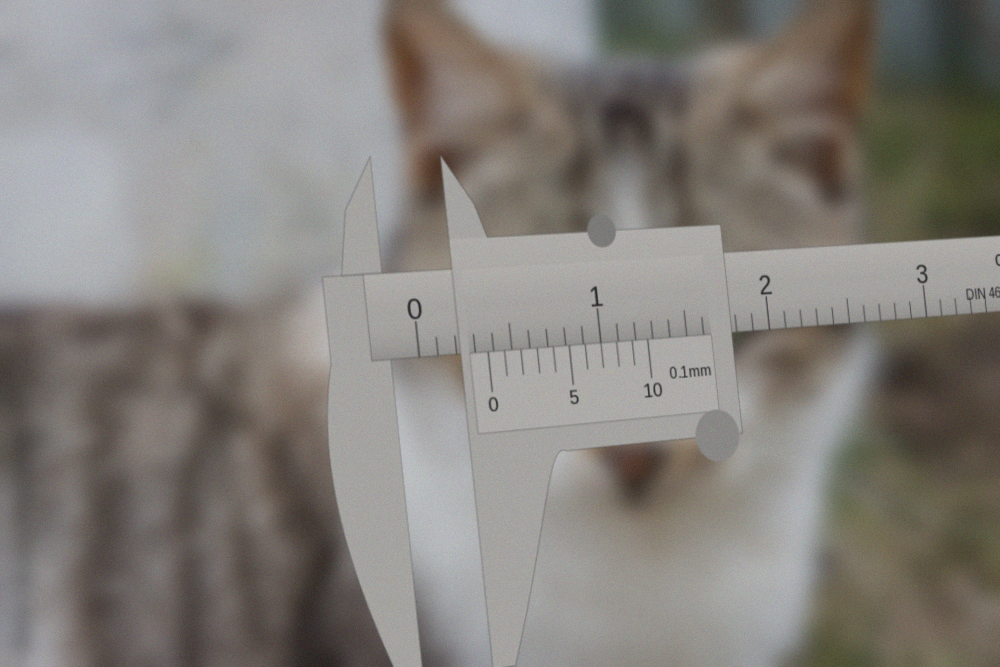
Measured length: 3.7 mm
